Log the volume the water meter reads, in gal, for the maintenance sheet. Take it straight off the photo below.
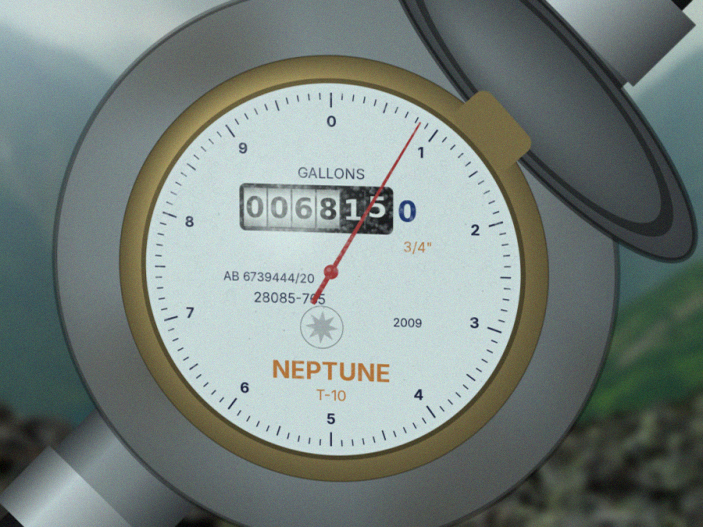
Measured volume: 68150.8 gal
